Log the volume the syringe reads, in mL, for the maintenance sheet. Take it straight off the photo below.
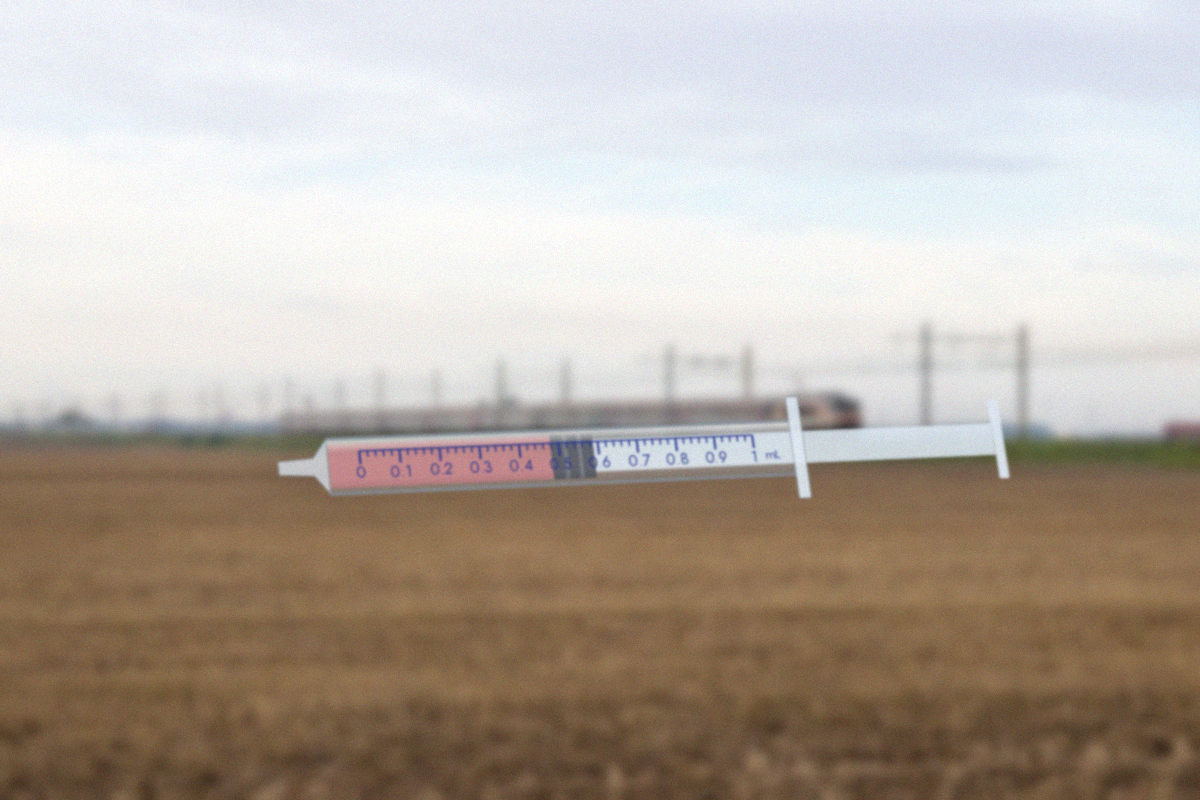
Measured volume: 0.48 mL
